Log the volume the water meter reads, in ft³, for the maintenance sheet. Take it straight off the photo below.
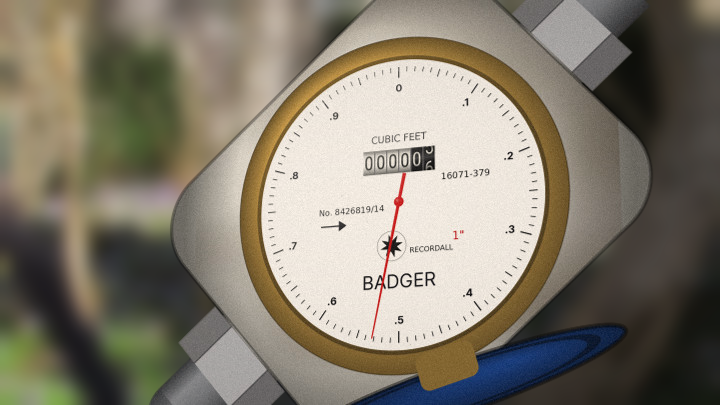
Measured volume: 5.53 ft³
